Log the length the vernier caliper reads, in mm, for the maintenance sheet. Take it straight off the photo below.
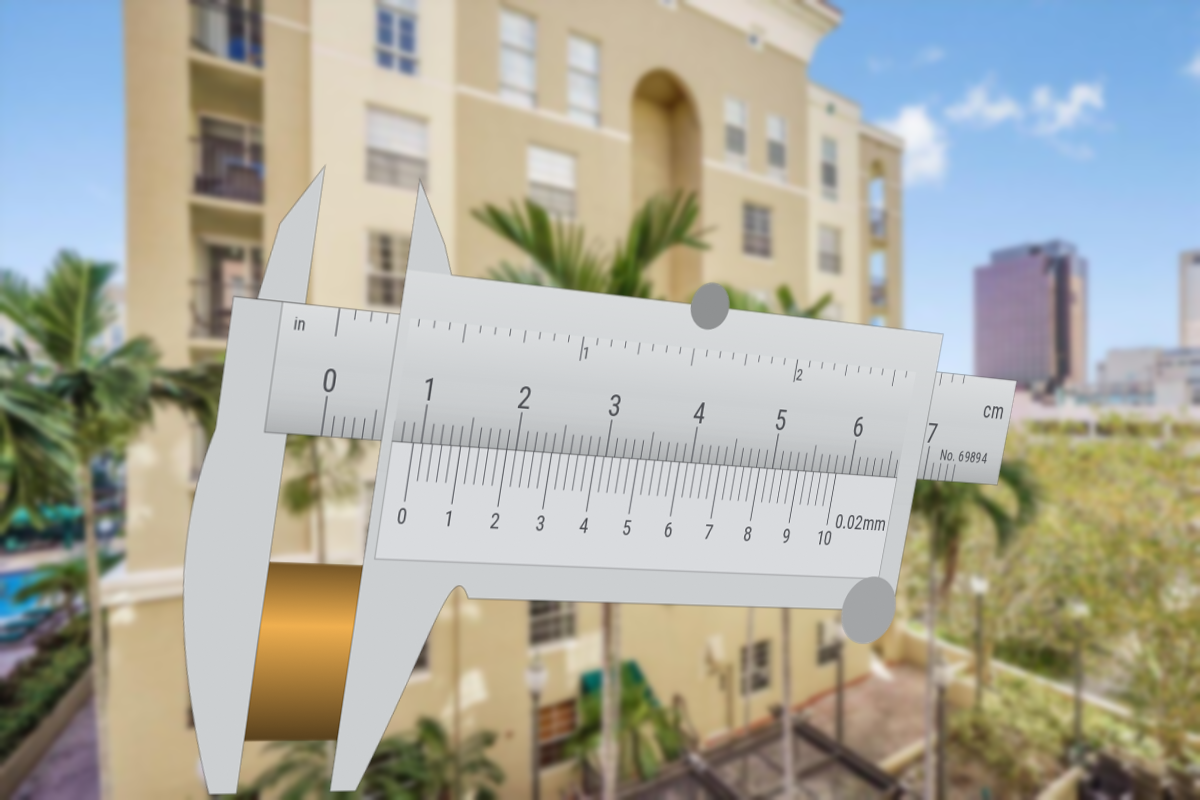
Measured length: 9.2 mm
